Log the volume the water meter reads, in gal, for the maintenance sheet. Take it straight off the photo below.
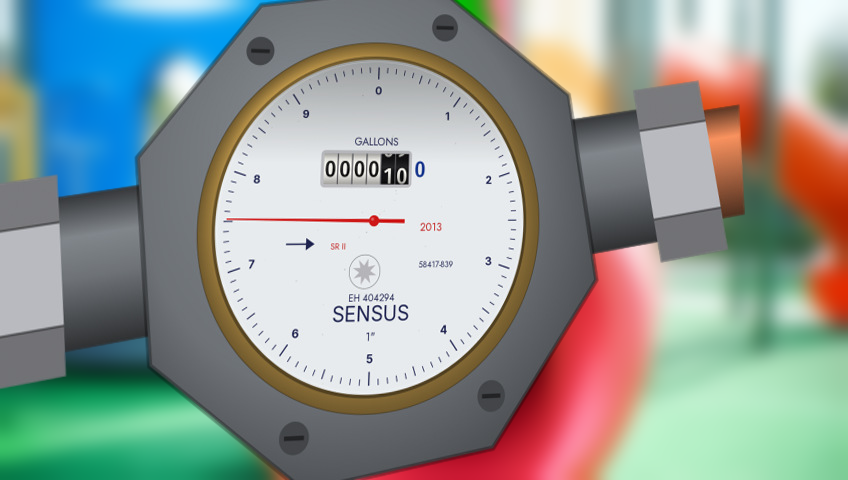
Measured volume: 97.5 gal
